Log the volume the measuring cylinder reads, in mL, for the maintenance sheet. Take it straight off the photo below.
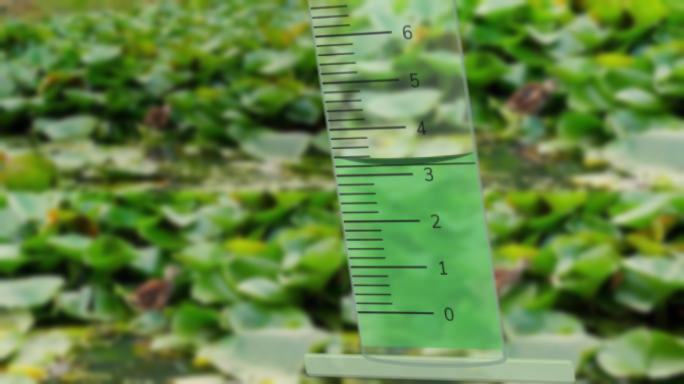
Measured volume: 3.2 mL
